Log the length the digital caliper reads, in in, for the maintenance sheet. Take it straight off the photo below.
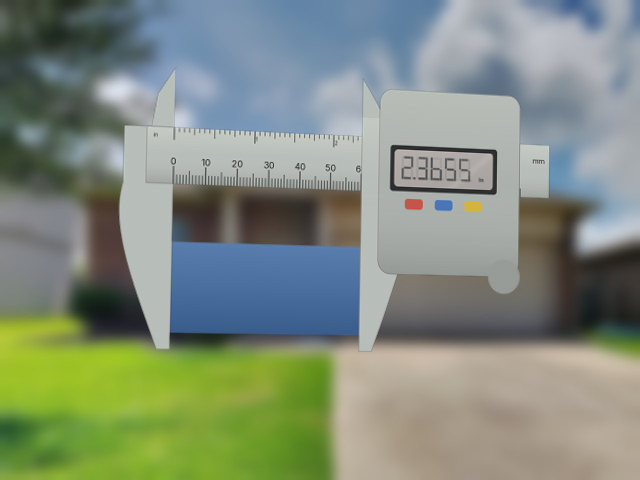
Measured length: 2.3655 in
